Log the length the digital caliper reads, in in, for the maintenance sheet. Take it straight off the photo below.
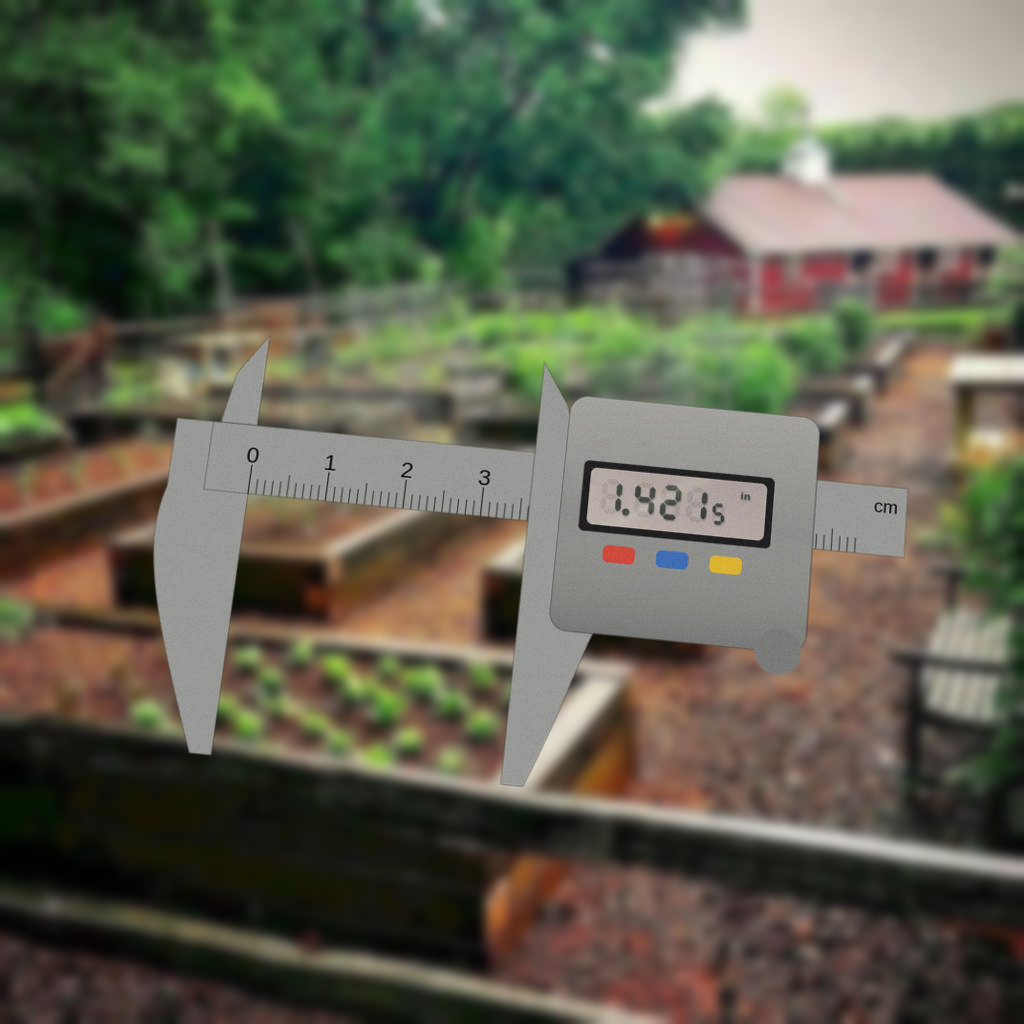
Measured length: 1.4215 in
